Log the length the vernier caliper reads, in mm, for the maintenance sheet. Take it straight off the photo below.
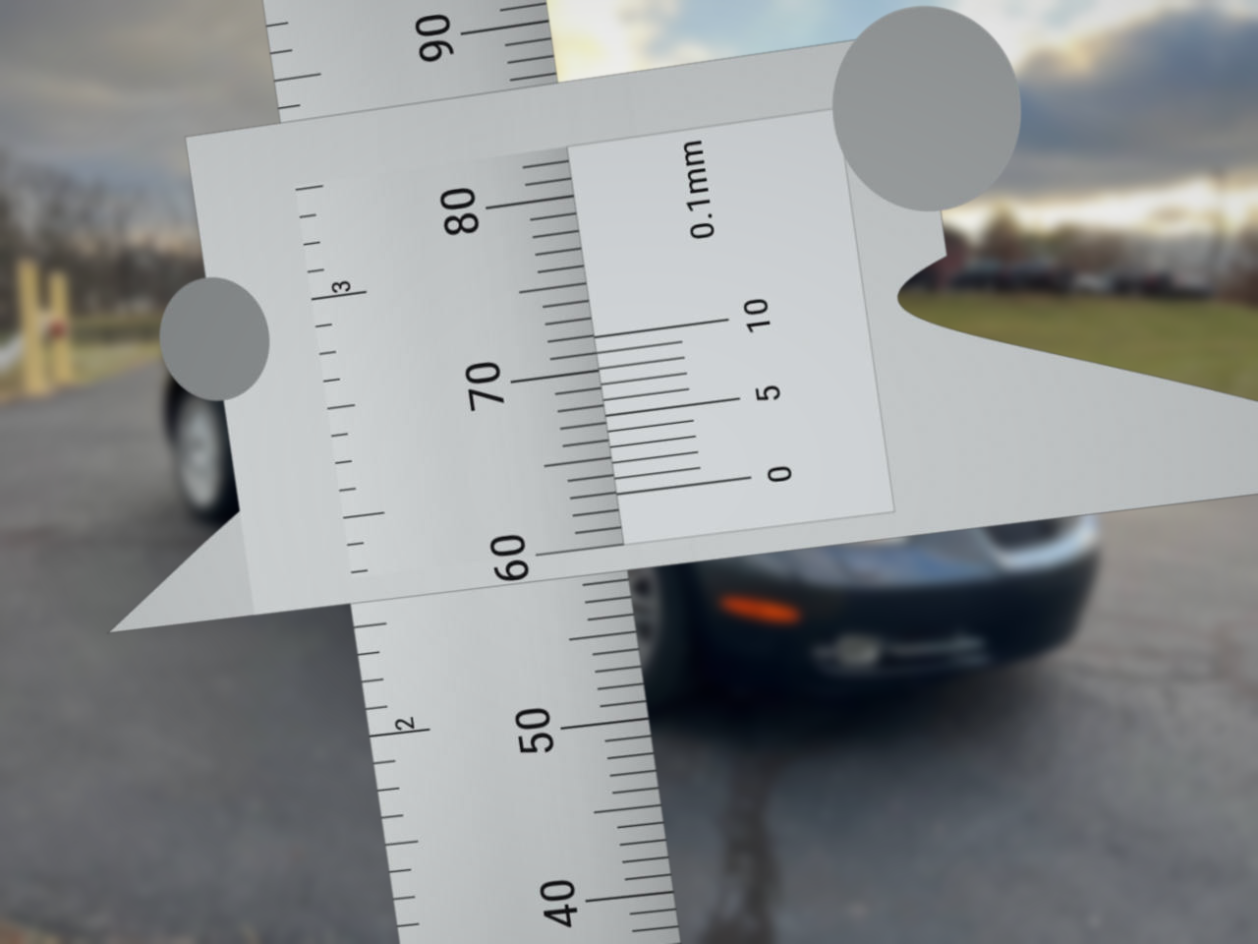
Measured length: 62.9 mm
